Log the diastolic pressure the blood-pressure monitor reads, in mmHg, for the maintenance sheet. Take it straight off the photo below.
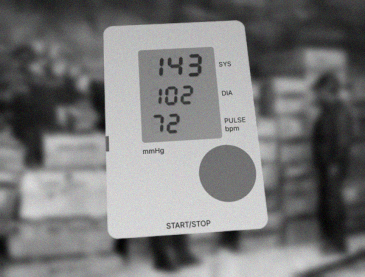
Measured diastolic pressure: 102 mmHg
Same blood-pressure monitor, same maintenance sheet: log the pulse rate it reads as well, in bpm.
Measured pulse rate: 72 bpm
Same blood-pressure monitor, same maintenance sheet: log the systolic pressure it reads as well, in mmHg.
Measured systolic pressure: 143 mmHg
